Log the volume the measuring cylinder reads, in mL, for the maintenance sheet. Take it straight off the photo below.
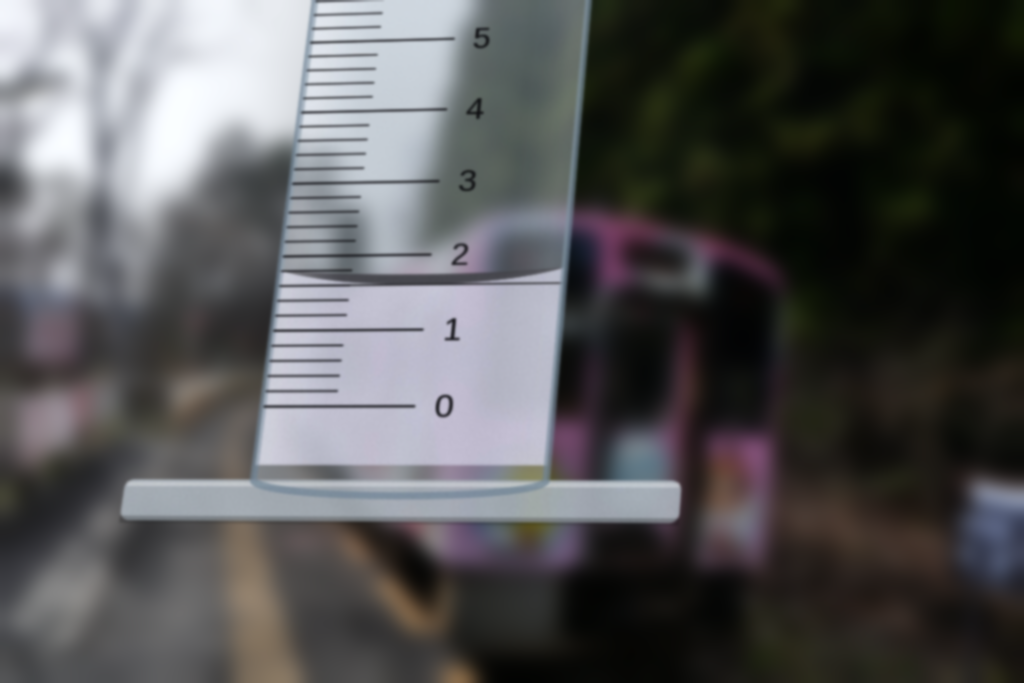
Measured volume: 1.6 mL
